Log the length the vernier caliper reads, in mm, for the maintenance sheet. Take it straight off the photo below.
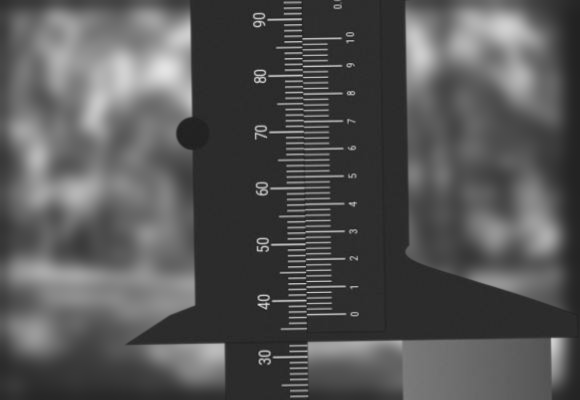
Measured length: 37.5 mm
